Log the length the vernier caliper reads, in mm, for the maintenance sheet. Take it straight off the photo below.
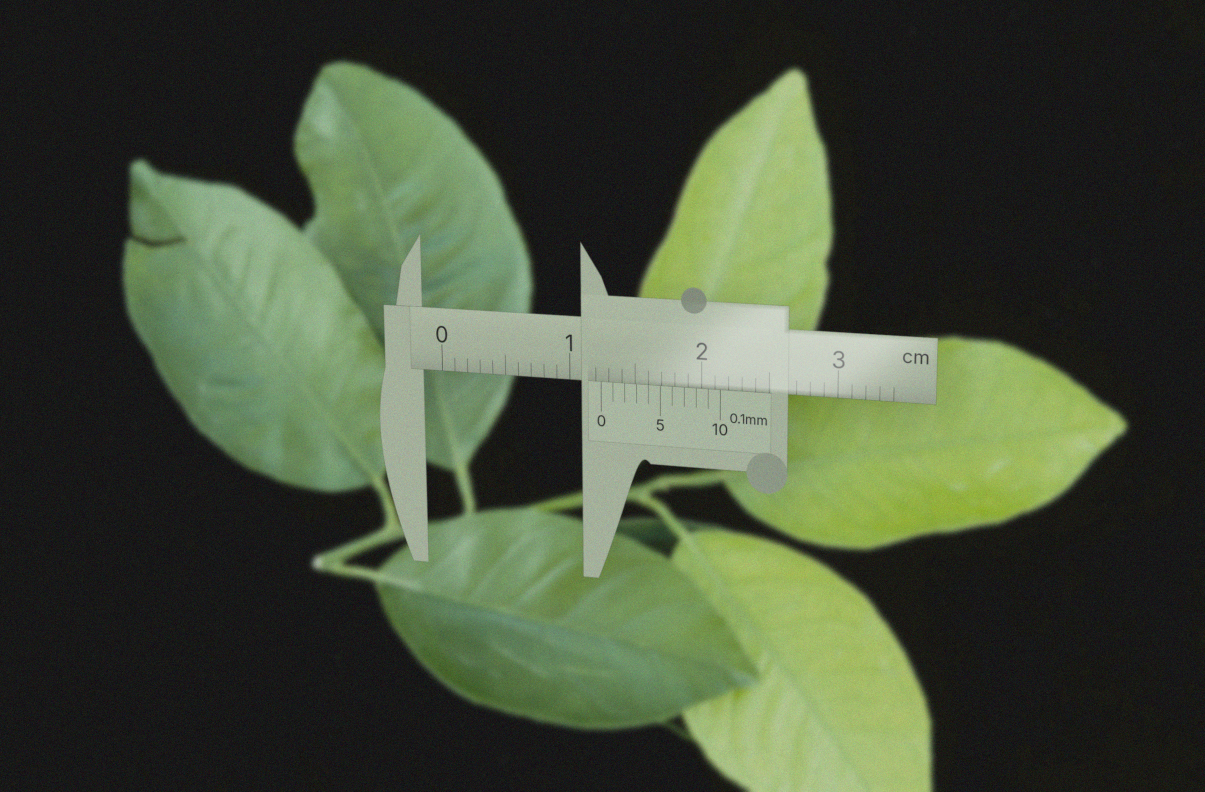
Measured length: 12.4 mm
